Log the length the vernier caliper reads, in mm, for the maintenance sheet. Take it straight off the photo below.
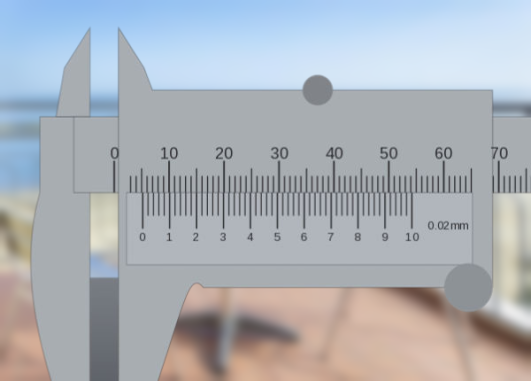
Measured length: 5.2 mm
